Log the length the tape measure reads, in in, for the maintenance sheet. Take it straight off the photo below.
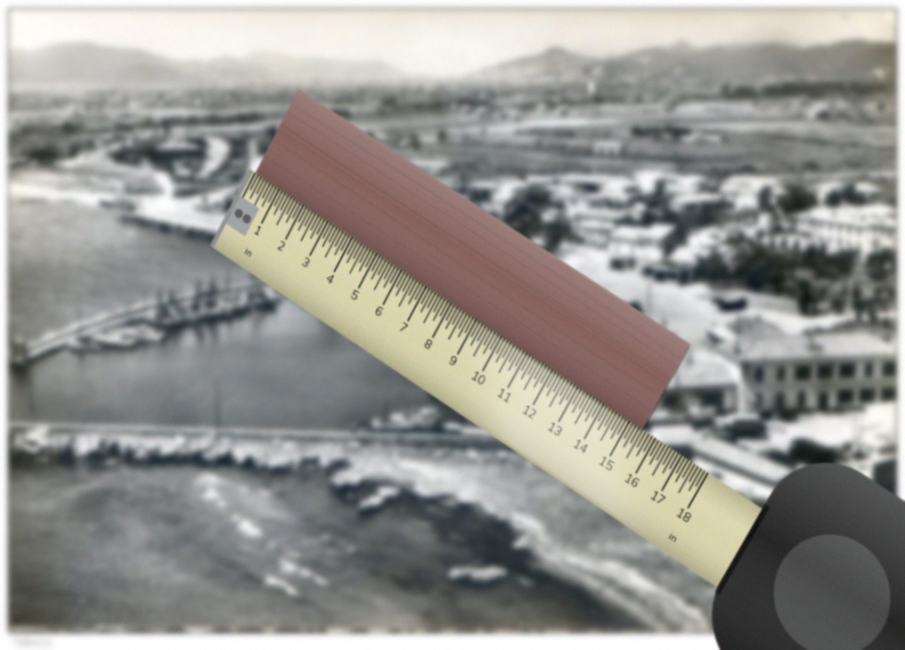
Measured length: 15.5 in
